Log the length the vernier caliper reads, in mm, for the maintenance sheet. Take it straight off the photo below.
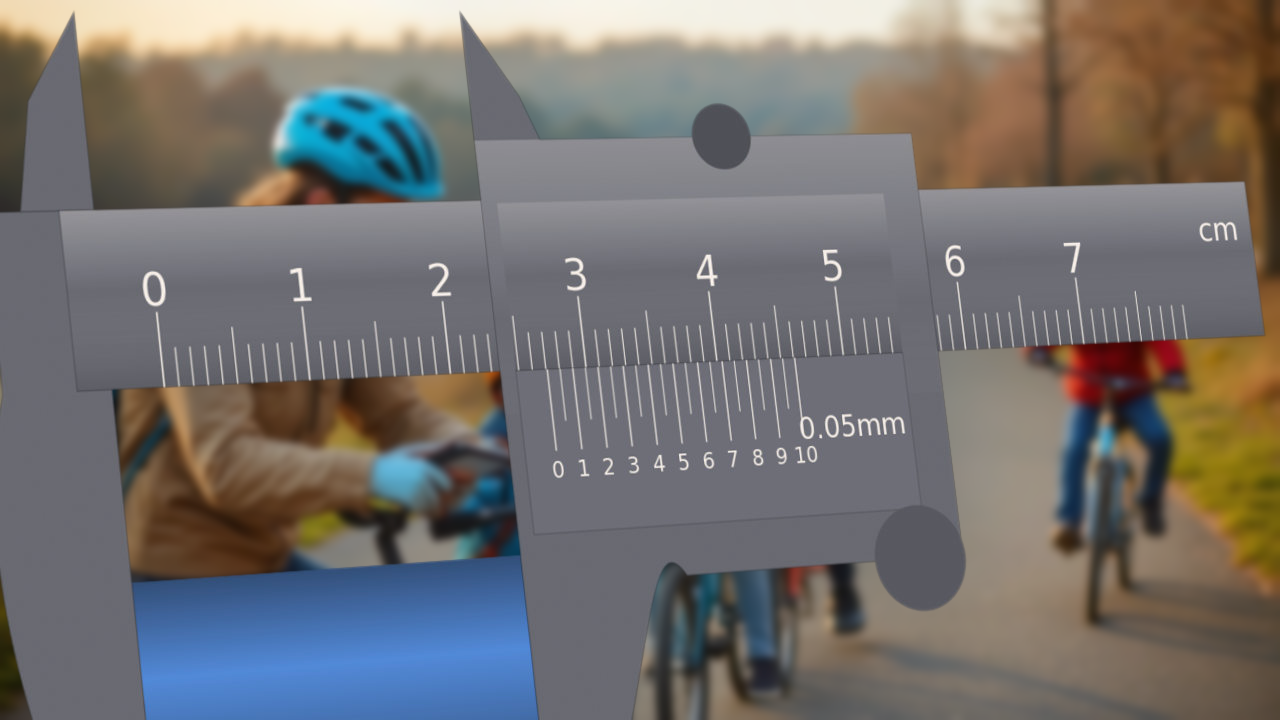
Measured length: 27.1 mm
